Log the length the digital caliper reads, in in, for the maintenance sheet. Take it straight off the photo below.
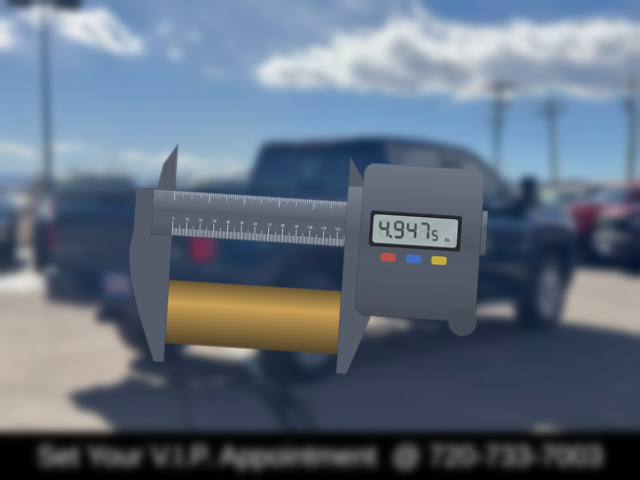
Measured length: 4.9475 in
